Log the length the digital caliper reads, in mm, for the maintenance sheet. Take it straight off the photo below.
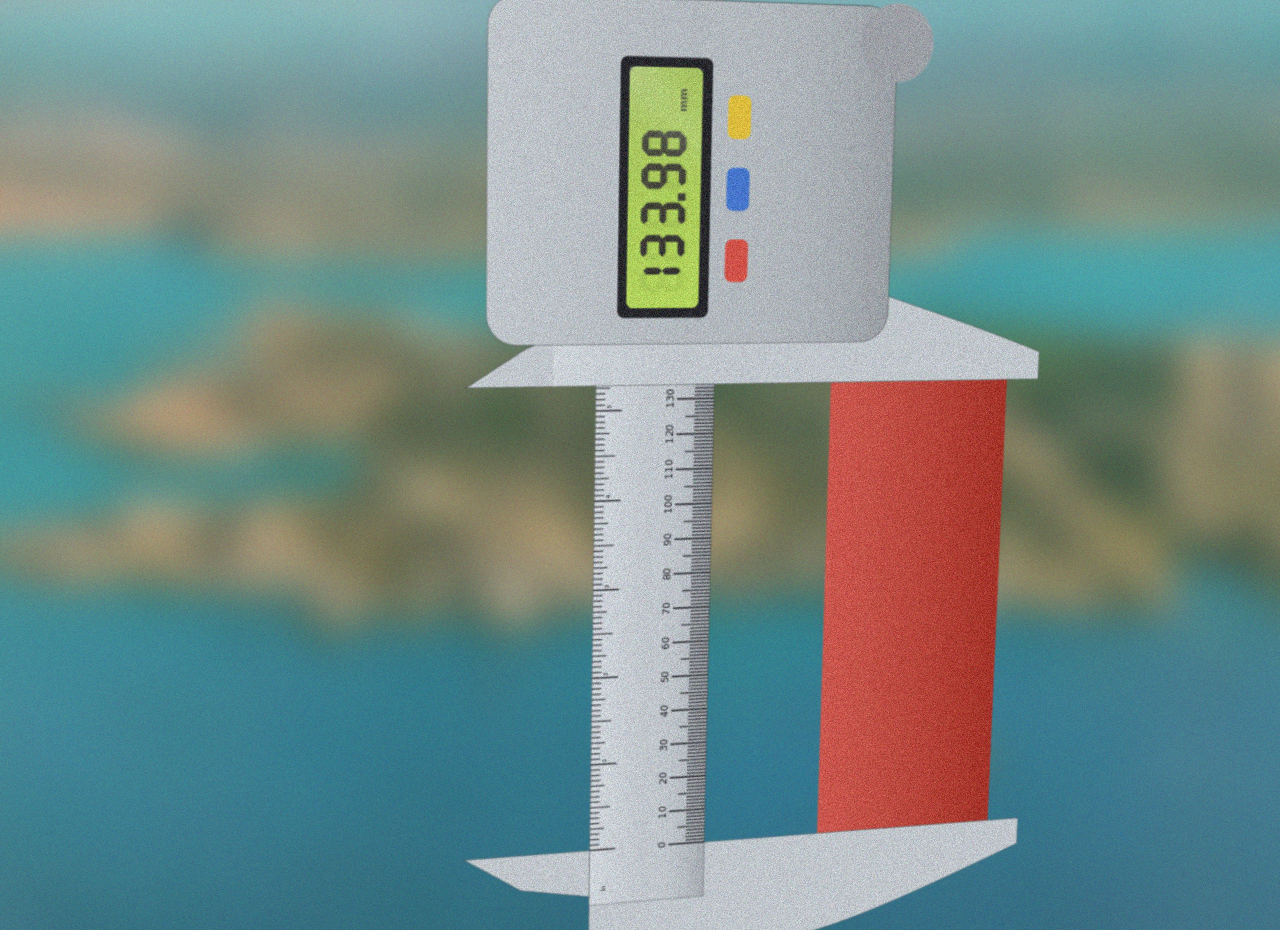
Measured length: 133.98 mm
